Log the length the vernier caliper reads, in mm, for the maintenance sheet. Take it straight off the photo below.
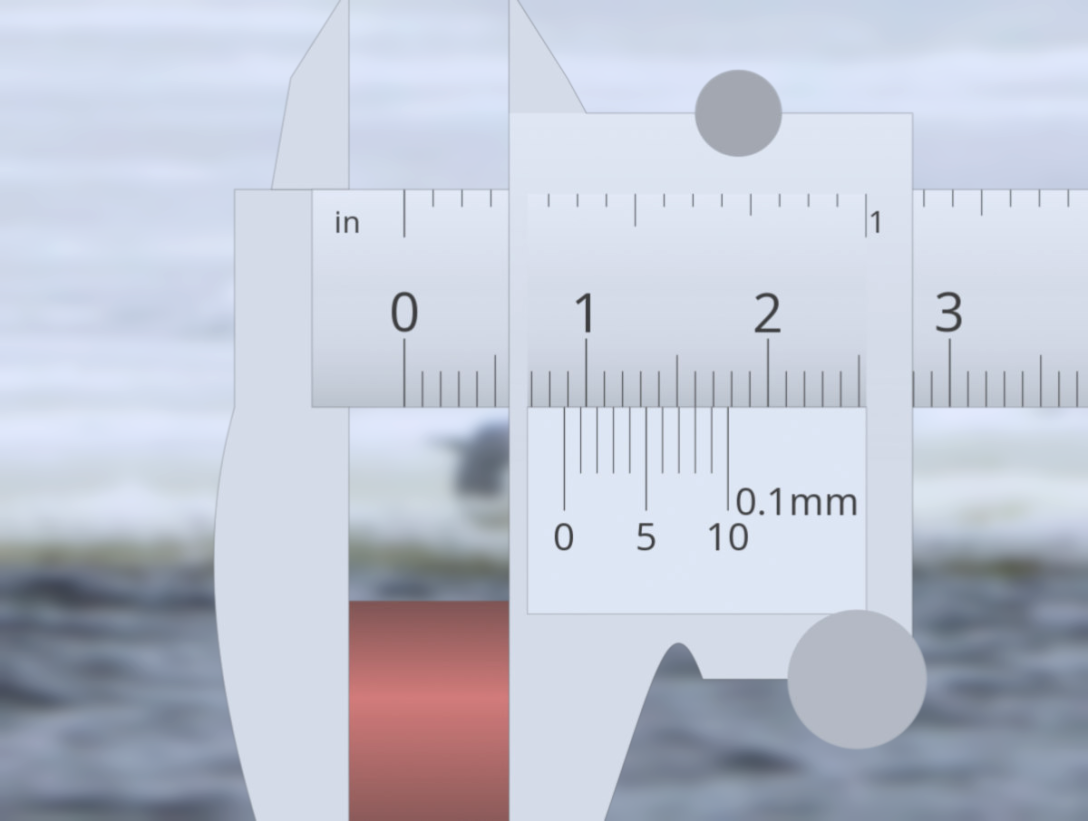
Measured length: 8.8 mm
